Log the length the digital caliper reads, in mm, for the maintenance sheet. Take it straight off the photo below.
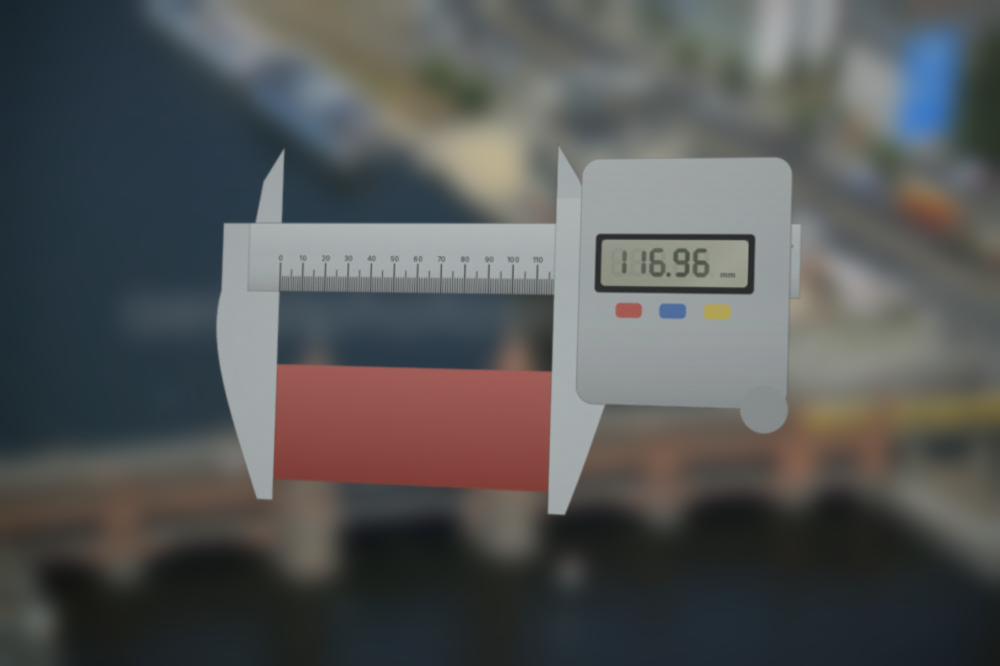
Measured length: 116.96 mm
